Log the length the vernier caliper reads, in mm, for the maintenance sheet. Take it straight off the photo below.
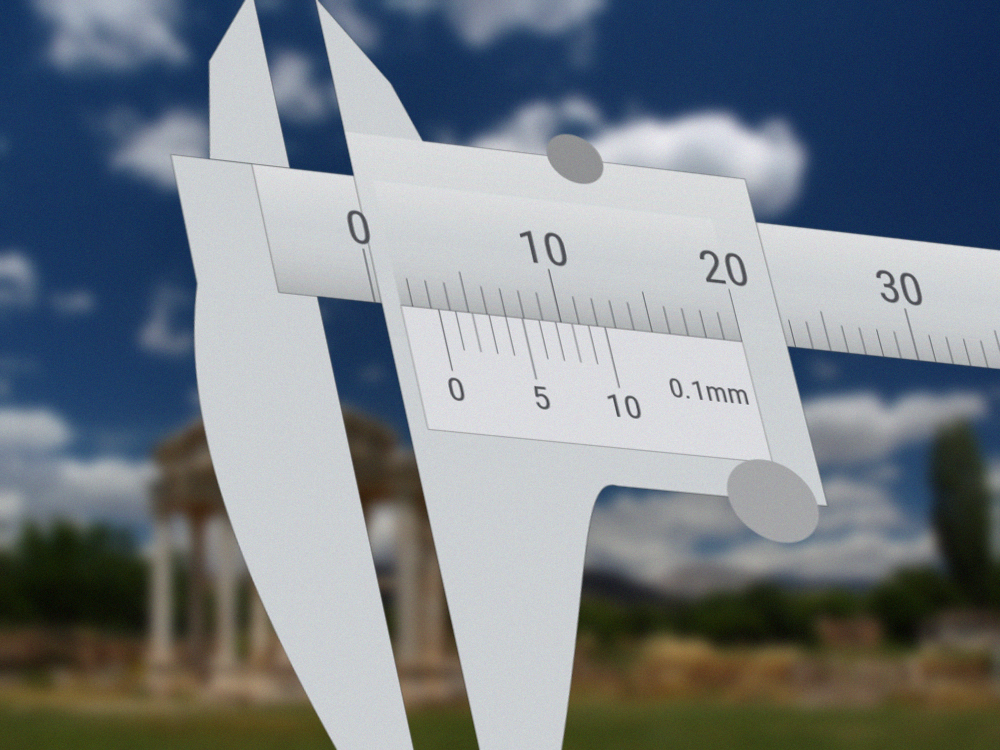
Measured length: 3.4 mm
